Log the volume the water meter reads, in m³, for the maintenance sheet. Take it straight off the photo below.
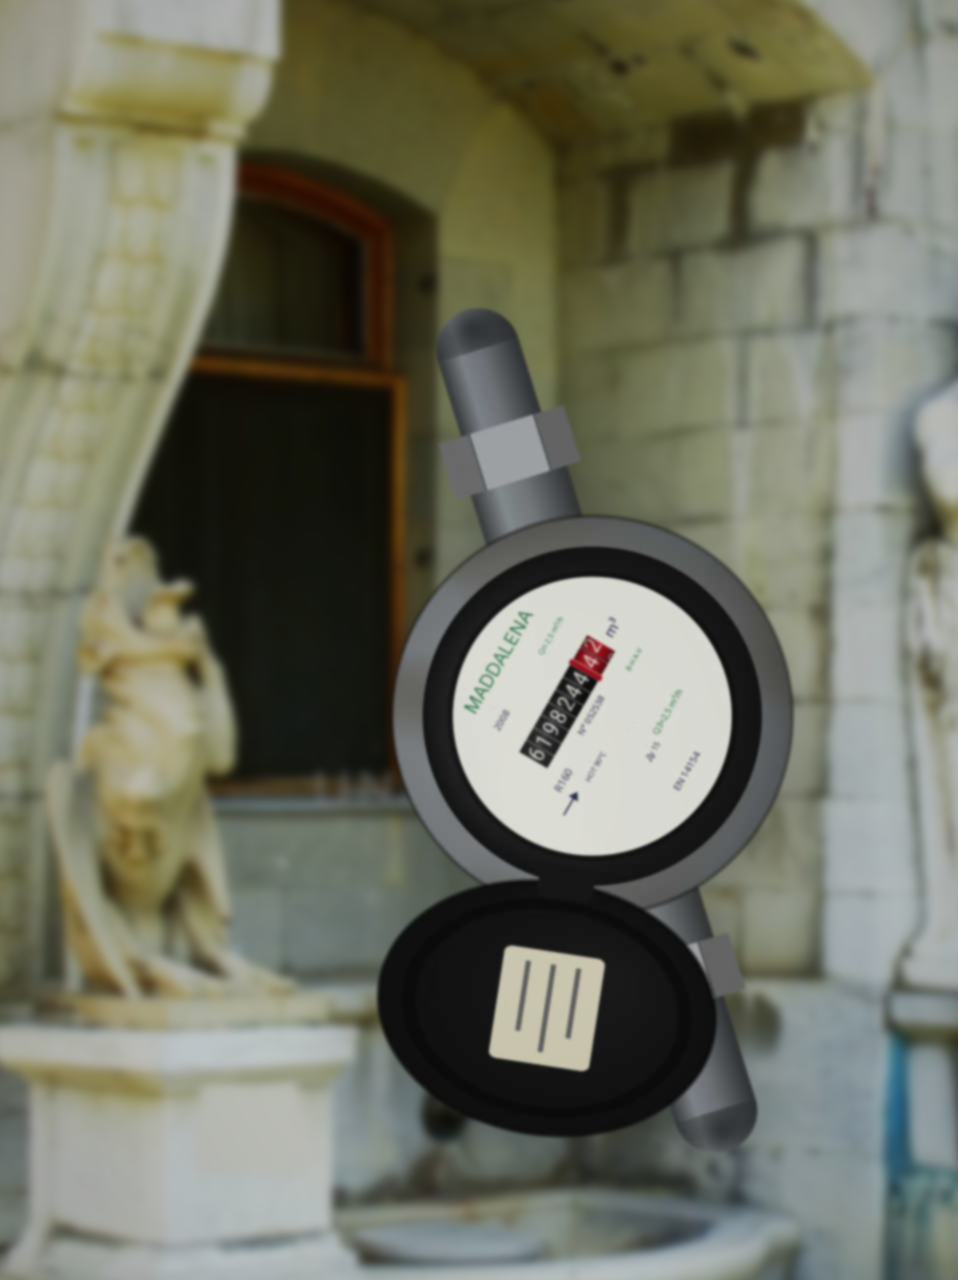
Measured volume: 6198244.42 m³
